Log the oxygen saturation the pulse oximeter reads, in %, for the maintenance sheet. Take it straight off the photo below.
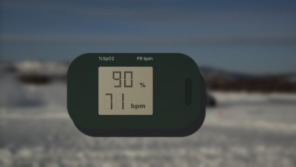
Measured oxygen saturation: 90 %
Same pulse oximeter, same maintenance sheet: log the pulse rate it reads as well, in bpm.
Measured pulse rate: 71 bpm
